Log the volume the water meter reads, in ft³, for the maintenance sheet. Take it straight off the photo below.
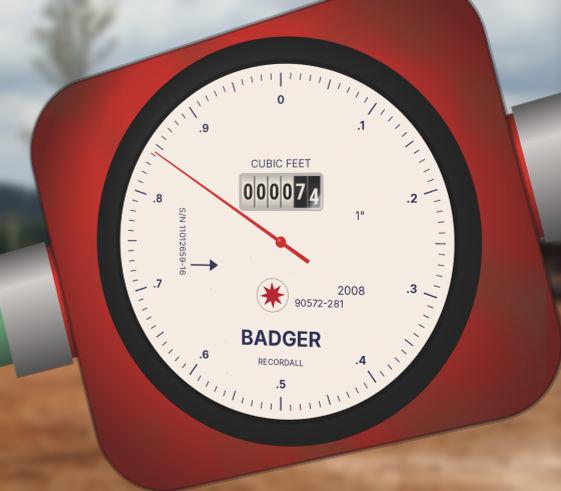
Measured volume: 73.84 ft³
